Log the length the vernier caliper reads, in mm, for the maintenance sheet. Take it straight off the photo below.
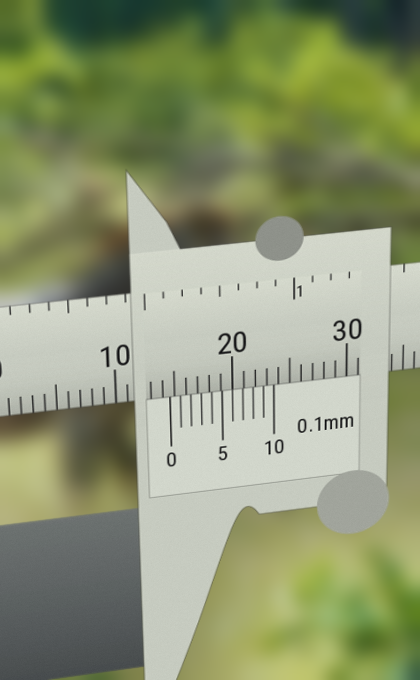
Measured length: 14.6 mm
